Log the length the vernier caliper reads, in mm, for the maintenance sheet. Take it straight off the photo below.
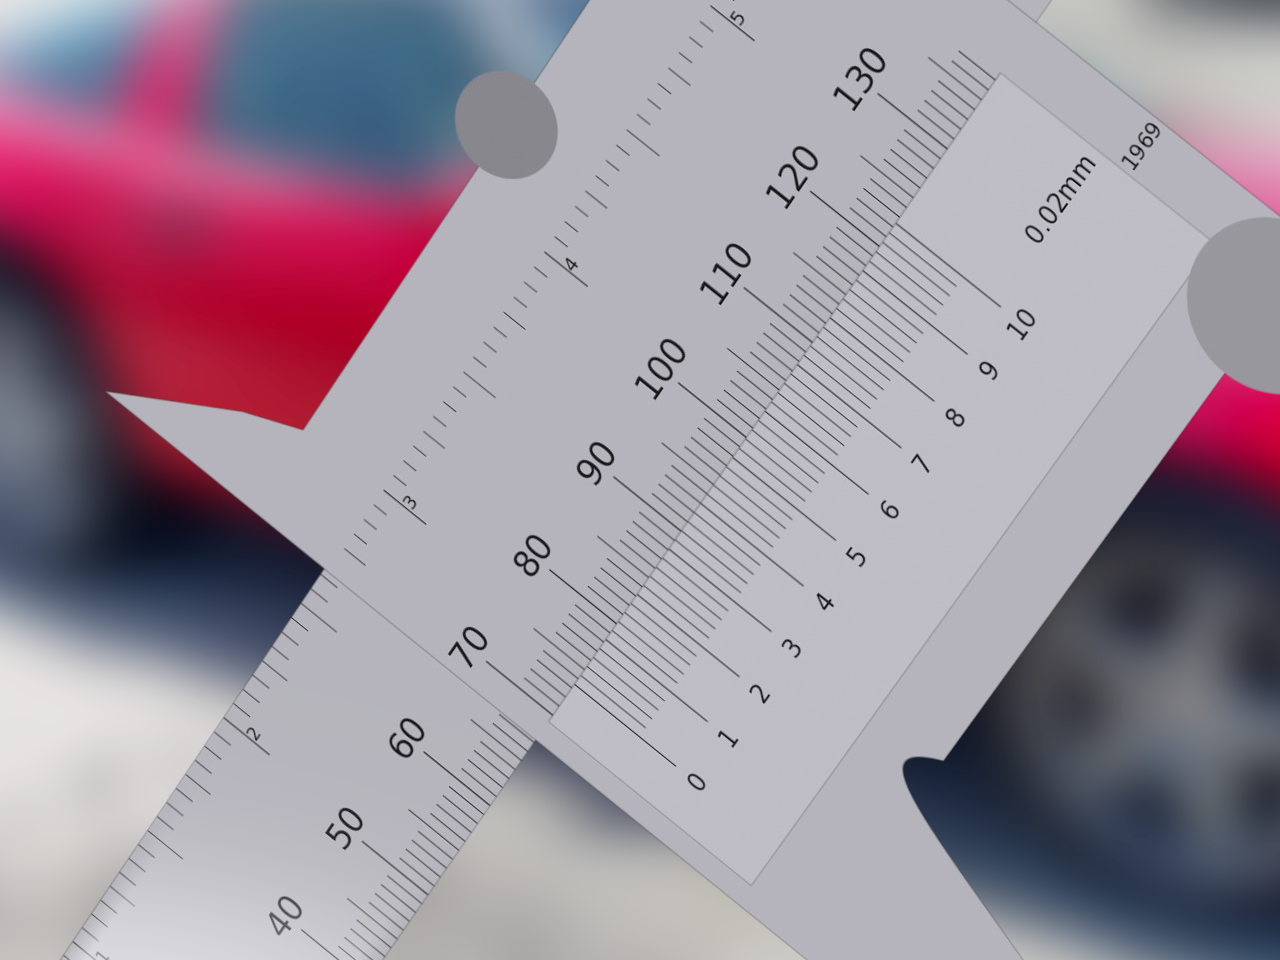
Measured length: 73.4 mm
